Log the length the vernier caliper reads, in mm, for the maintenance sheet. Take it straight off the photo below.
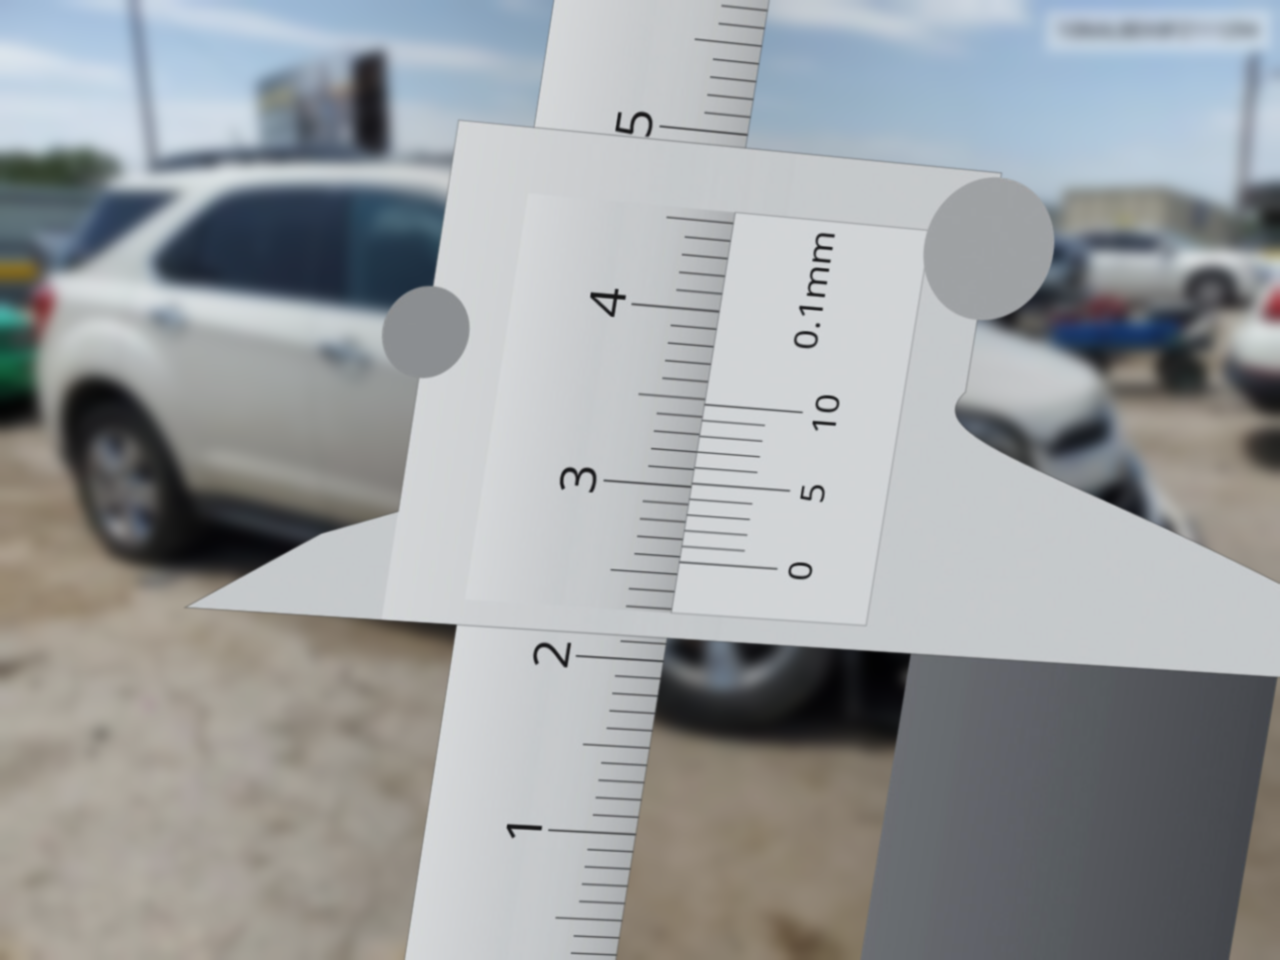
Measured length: 25.7 mm
